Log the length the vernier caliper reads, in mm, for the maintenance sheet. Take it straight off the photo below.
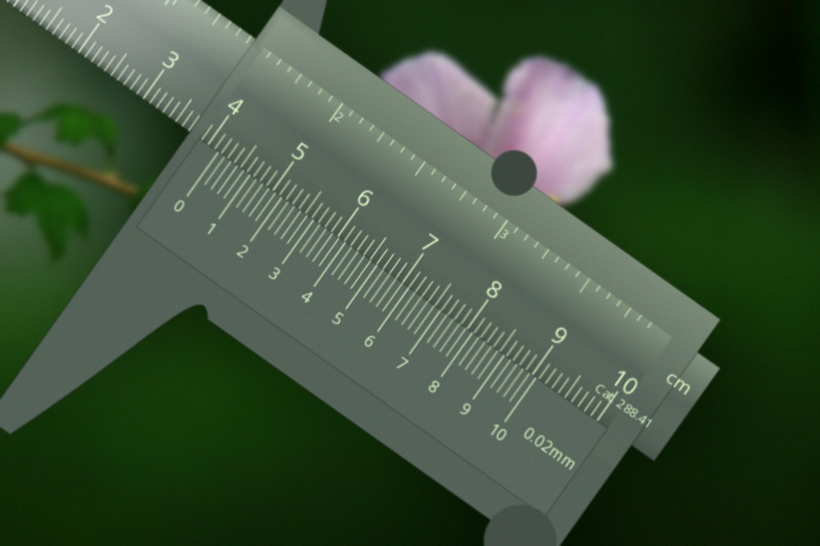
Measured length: 41.6 mm
